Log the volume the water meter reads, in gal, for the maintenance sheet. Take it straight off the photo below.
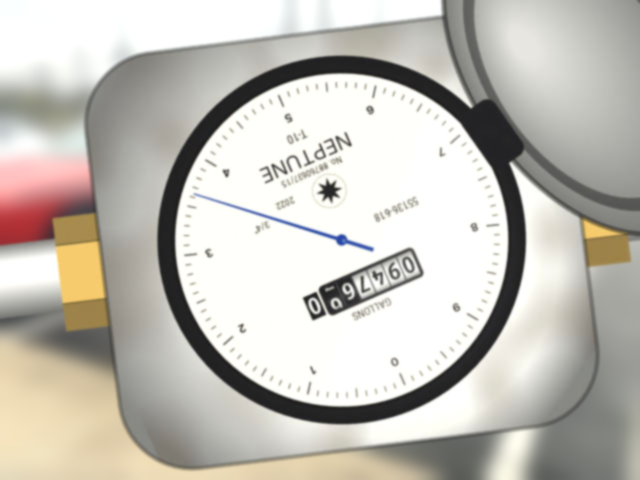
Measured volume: 947663.6 gal
